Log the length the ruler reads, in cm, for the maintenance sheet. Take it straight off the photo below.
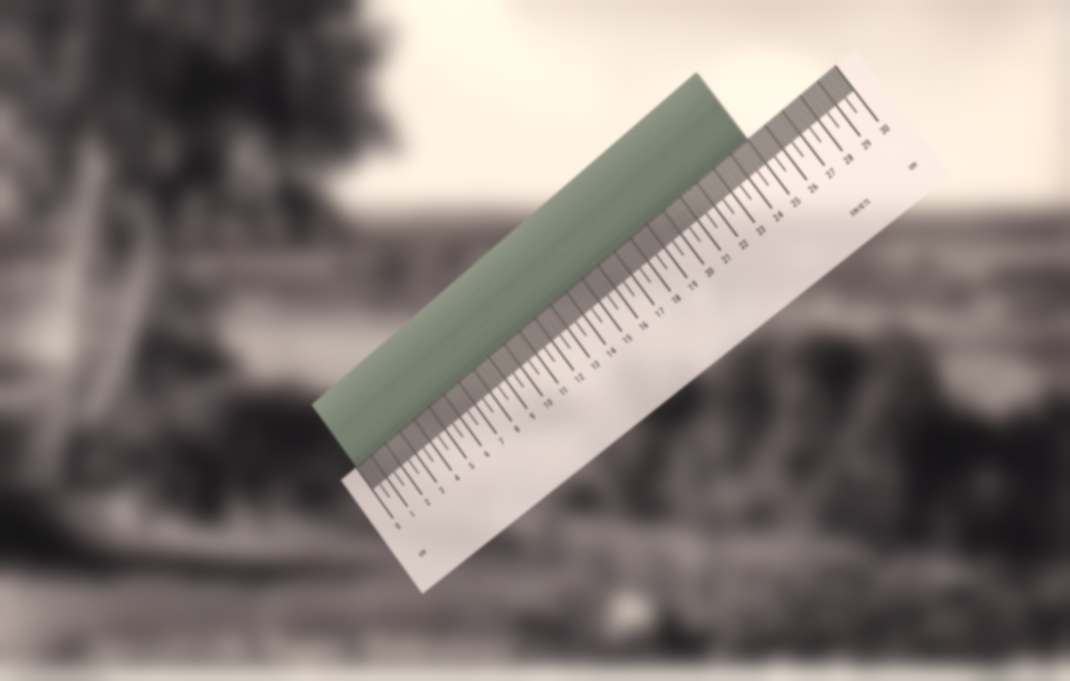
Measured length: 25 cm
